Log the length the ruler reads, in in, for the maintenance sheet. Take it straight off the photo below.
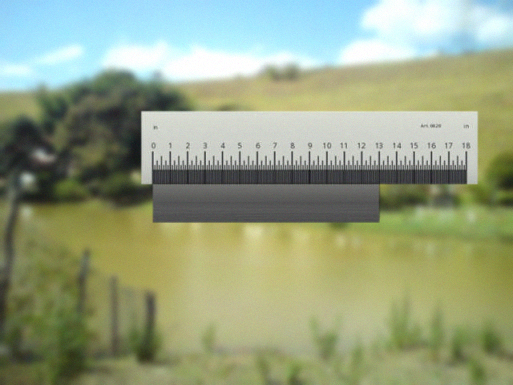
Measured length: 13 in
